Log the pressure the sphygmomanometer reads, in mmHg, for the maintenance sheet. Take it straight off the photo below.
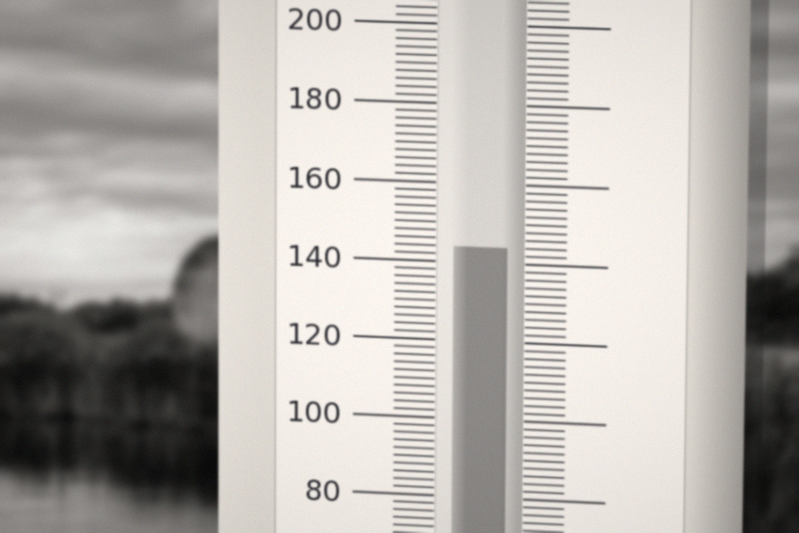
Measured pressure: 144 mmHg
